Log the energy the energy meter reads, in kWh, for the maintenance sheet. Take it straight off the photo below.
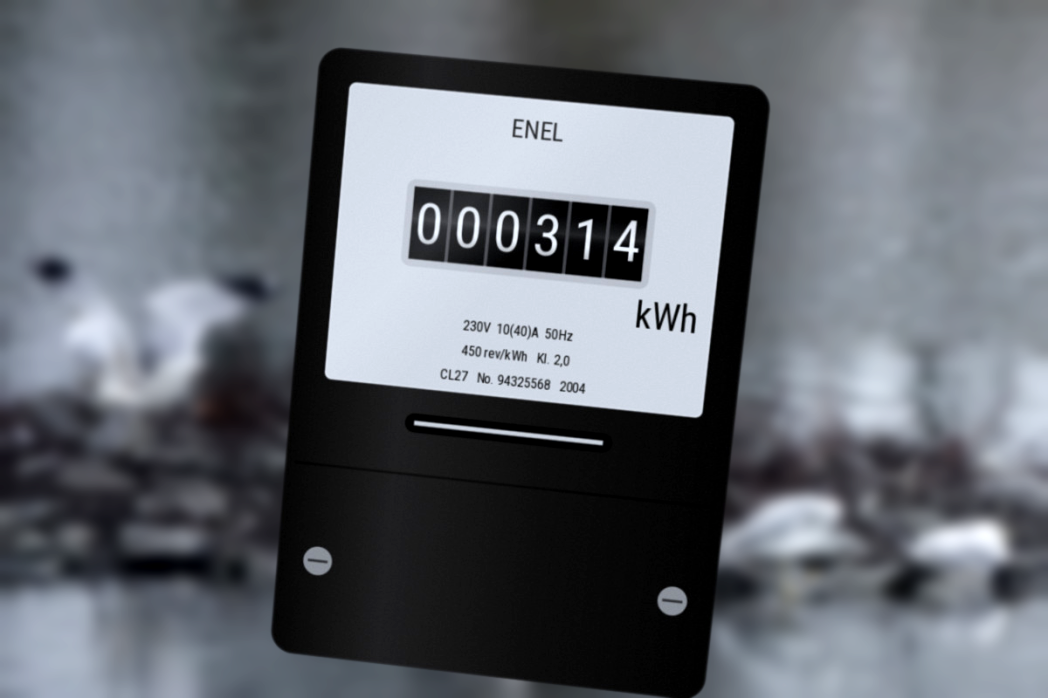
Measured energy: 314 kWh
